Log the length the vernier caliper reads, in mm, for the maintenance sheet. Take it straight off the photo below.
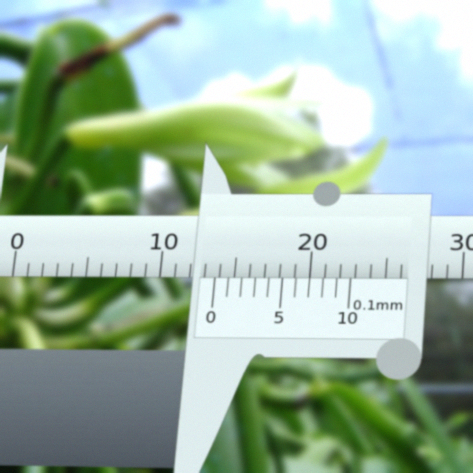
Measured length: 13.7 mm
